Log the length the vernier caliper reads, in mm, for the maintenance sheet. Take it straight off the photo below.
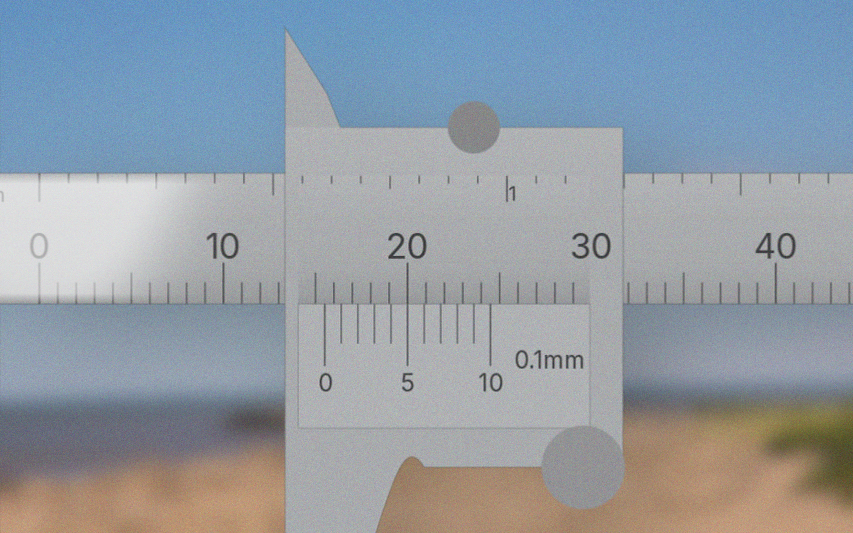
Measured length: 15.5 mm
